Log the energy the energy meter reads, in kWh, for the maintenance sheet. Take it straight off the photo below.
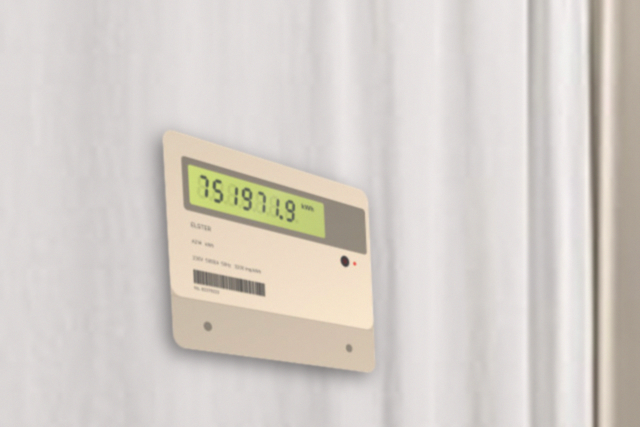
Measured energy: 751971.9 kWh
